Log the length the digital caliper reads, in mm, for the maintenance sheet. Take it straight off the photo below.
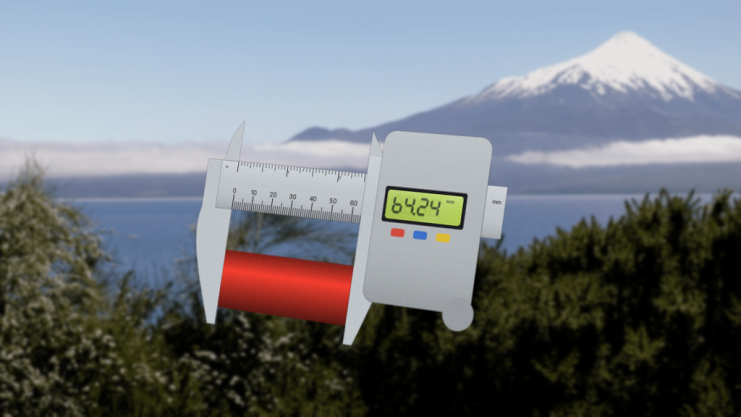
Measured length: 64.24 mm
